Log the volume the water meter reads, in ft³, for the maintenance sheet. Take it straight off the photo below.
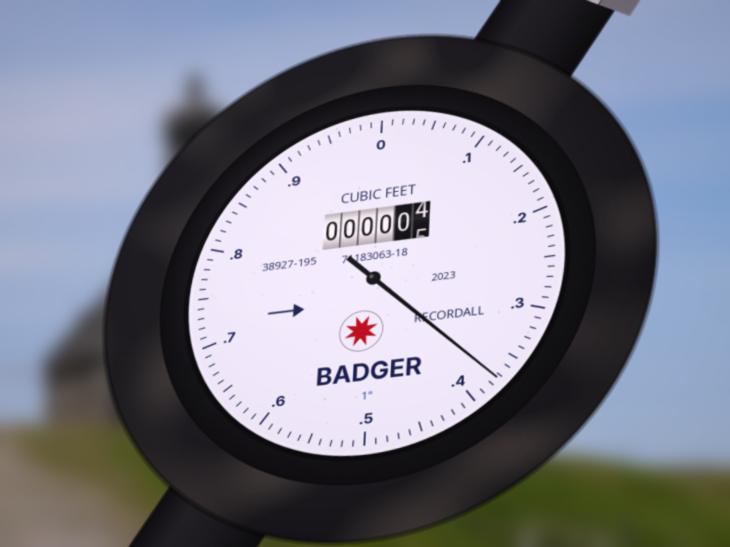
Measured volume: 4.37 ft³
